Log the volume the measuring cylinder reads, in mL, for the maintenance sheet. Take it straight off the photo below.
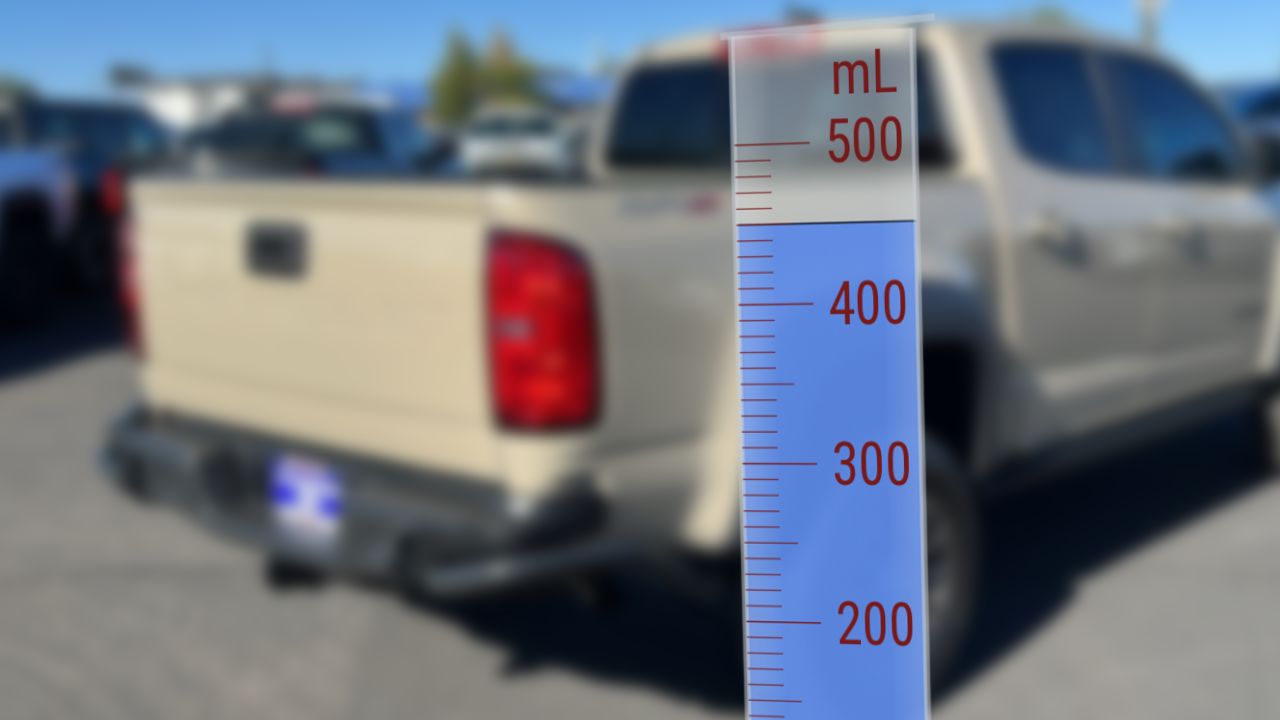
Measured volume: 450 mL
